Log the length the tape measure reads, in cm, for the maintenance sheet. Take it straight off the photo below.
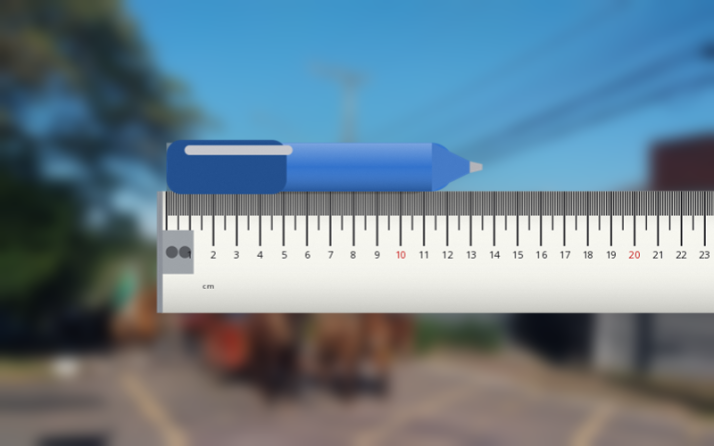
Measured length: 13.5 cm
